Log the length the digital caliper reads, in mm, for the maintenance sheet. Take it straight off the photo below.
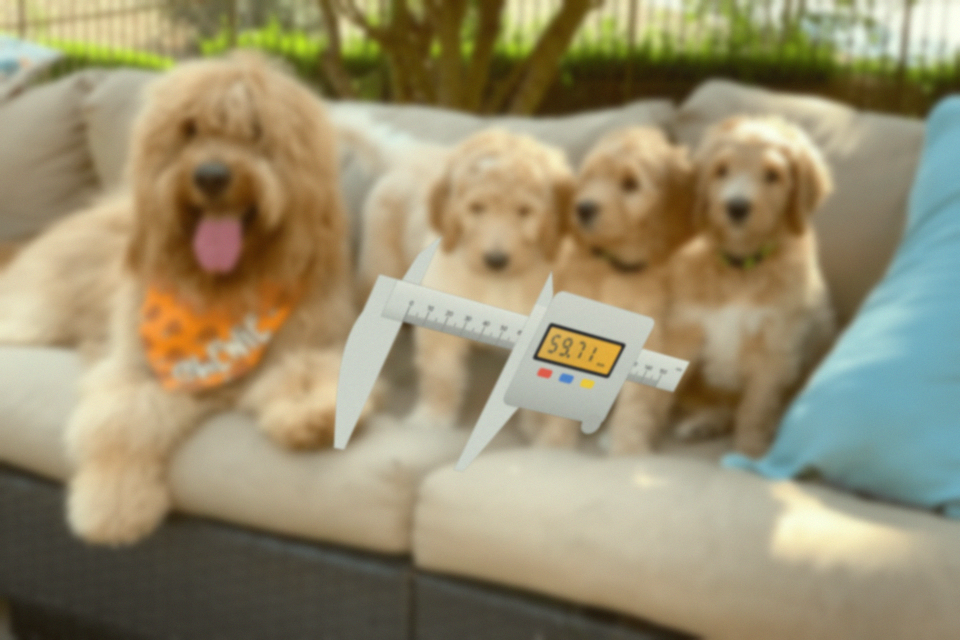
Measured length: 59.71 mm
